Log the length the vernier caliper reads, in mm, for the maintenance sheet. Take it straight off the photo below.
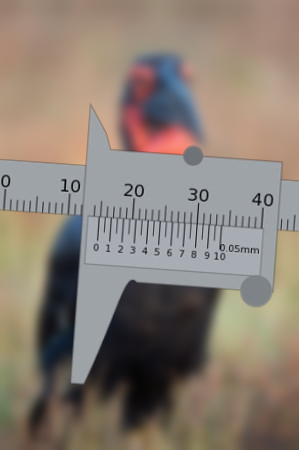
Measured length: 14.8 mm
